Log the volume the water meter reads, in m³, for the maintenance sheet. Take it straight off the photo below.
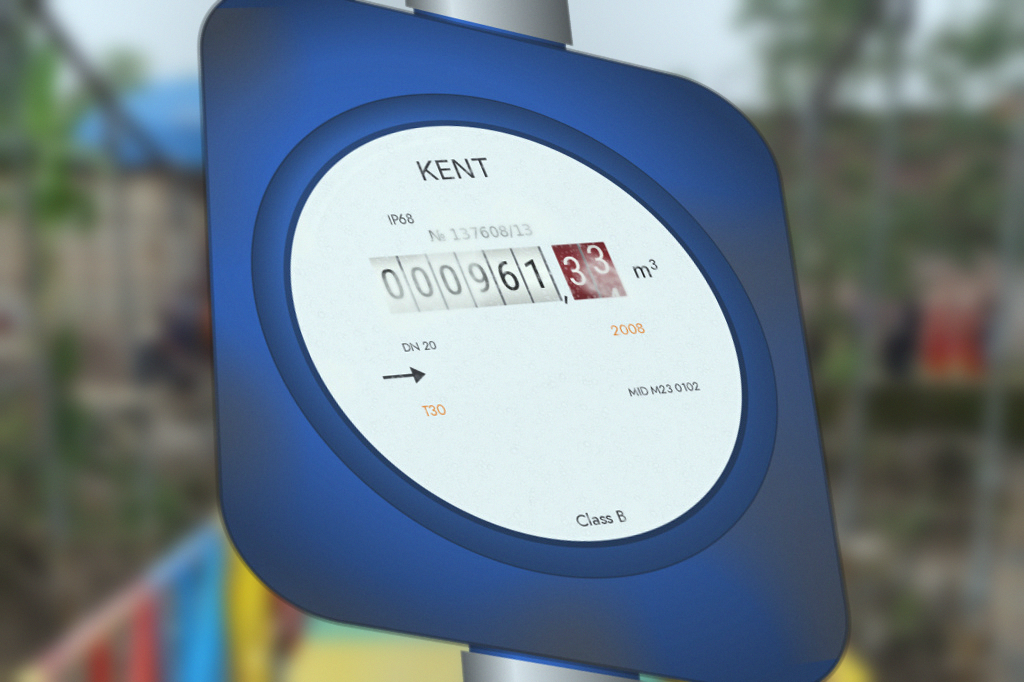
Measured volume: 961.33 m³
